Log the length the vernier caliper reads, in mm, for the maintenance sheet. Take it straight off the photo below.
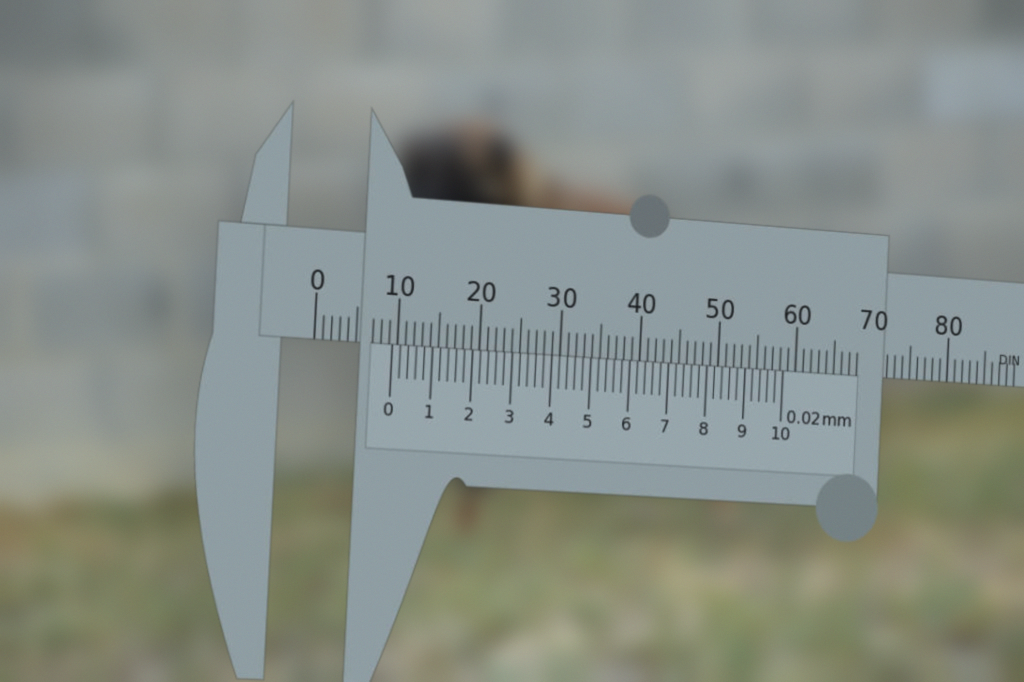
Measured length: 9.4 mm
